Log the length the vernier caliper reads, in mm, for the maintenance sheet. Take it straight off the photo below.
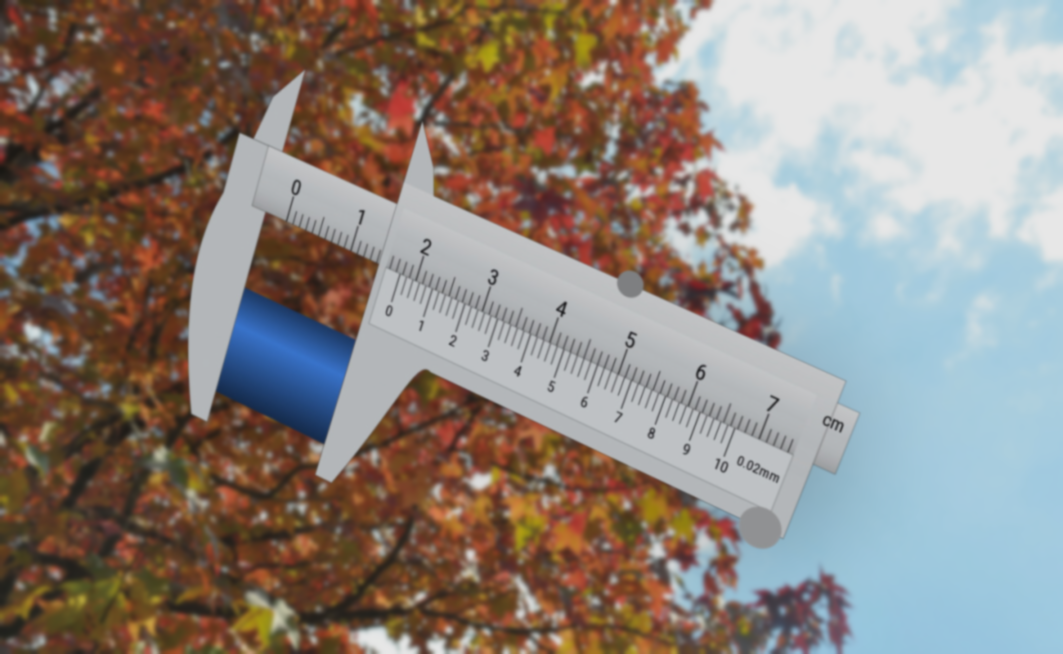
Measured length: 17.6 mm
